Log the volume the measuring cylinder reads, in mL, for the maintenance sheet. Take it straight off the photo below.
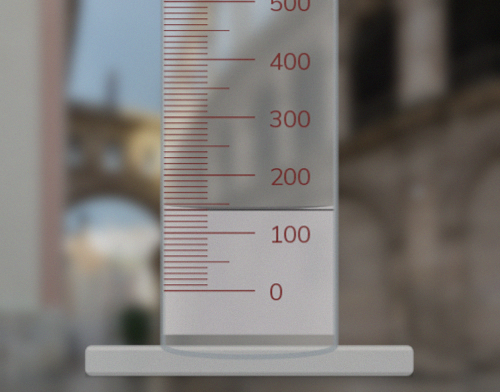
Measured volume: 140 mL
